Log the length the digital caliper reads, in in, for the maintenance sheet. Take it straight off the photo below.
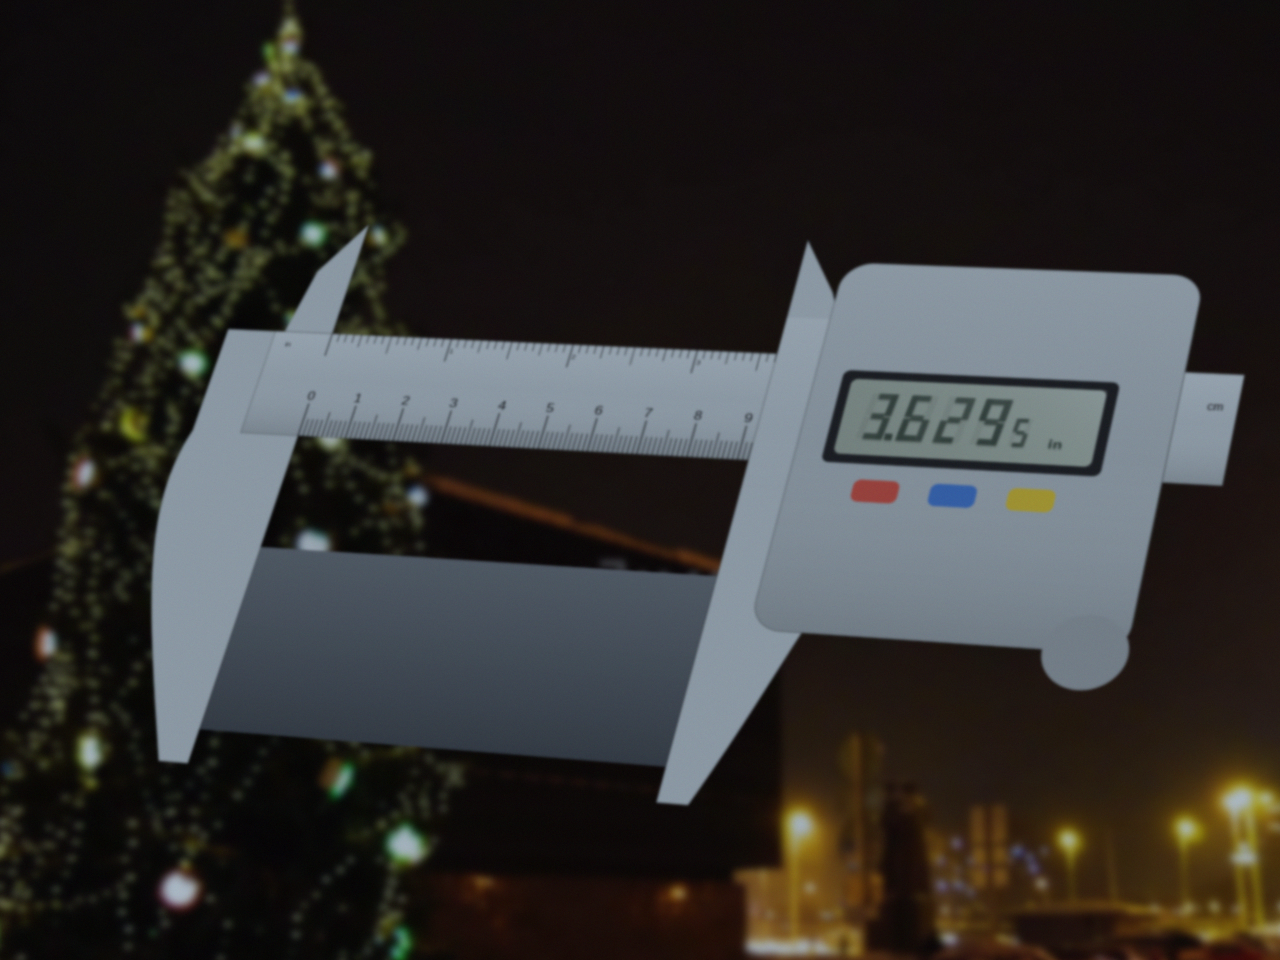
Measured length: 3.6295 in
